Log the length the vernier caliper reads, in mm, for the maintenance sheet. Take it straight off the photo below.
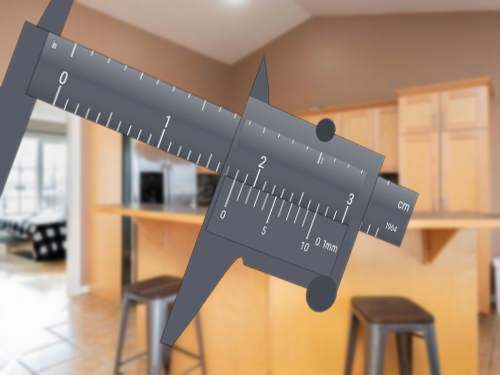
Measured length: 18.0 mm
